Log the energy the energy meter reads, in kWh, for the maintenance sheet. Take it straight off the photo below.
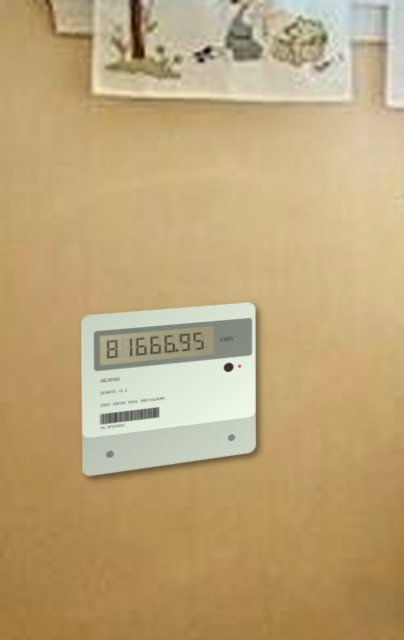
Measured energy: 81666.95 kWh
